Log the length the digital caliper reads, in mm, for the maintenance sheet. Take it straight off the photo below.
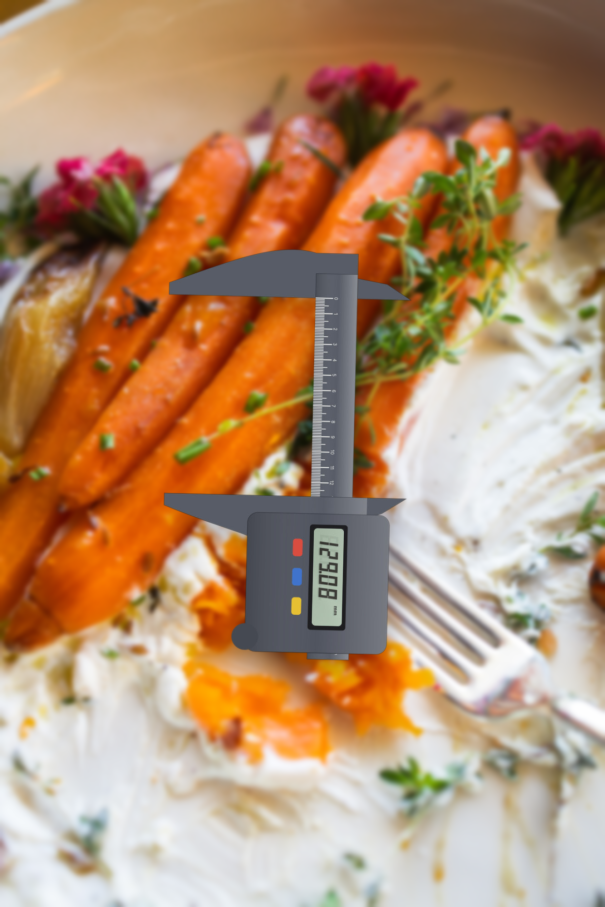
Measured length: 129.08 mm
